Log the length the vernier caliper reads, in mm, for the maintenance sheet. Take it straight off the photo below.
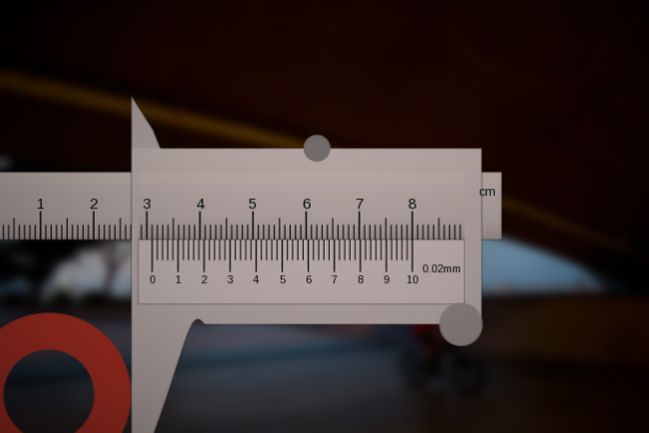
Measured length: 31.0 mm
